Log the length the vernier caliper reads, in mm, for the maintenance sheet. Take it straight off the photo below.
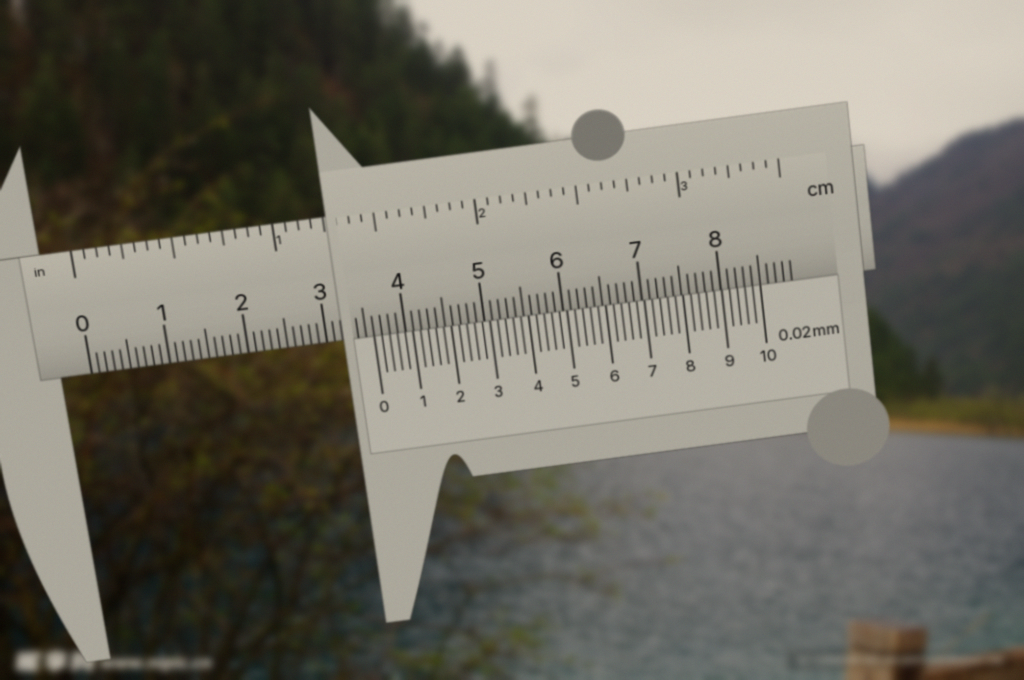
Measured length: 36.0 mm
